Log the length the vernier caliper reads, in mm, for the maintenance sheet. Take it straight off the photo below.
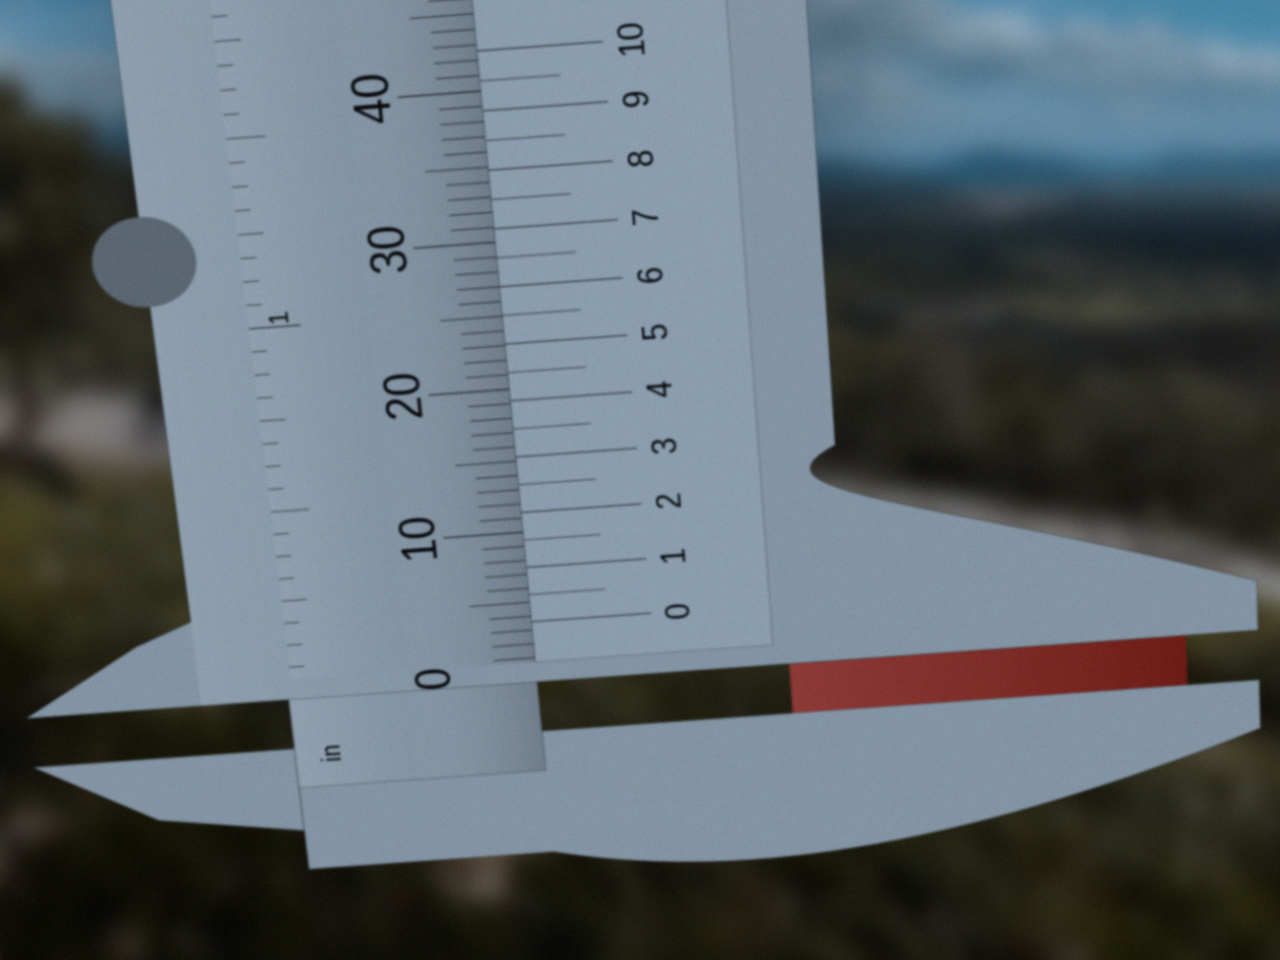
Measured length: 3.6 mm
